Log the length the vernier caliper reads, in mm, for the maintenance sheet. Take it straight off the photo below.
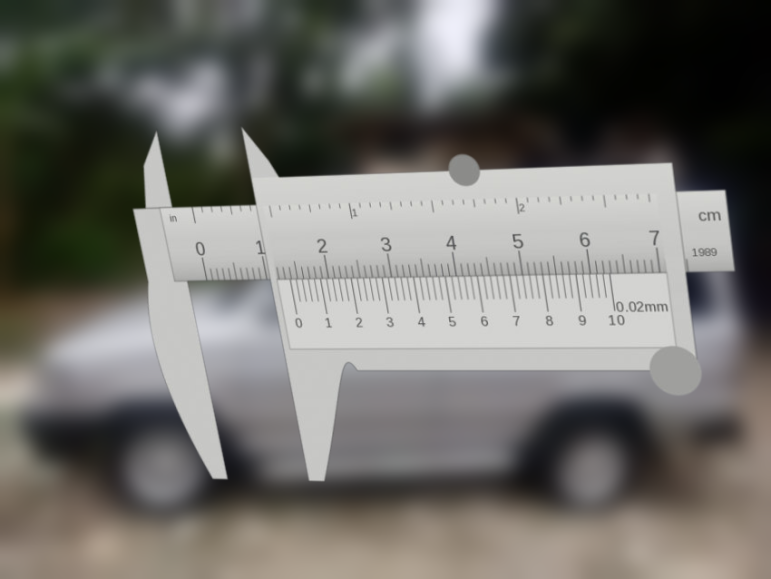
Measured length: 13.8 mm
